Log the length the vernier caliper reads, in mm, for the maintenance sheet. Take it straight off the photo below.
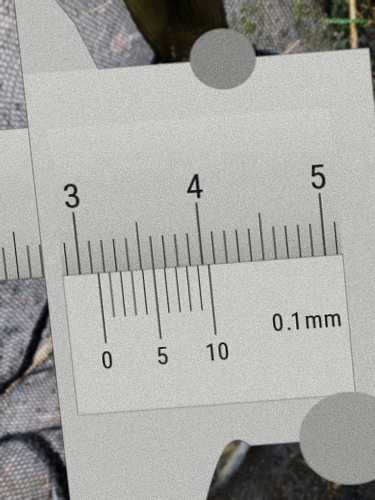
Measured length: 31.5 mm
